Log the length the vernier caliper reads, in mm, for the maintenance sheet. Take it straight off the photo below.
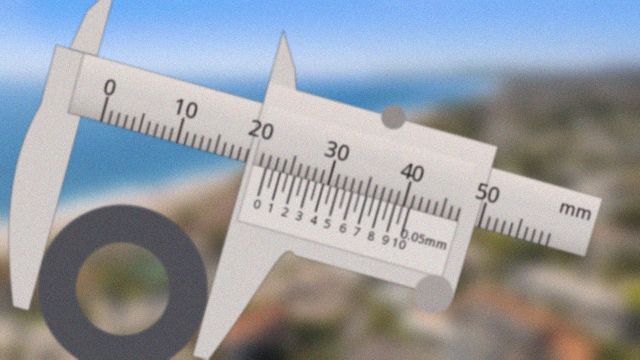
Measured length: 21.8 mm
